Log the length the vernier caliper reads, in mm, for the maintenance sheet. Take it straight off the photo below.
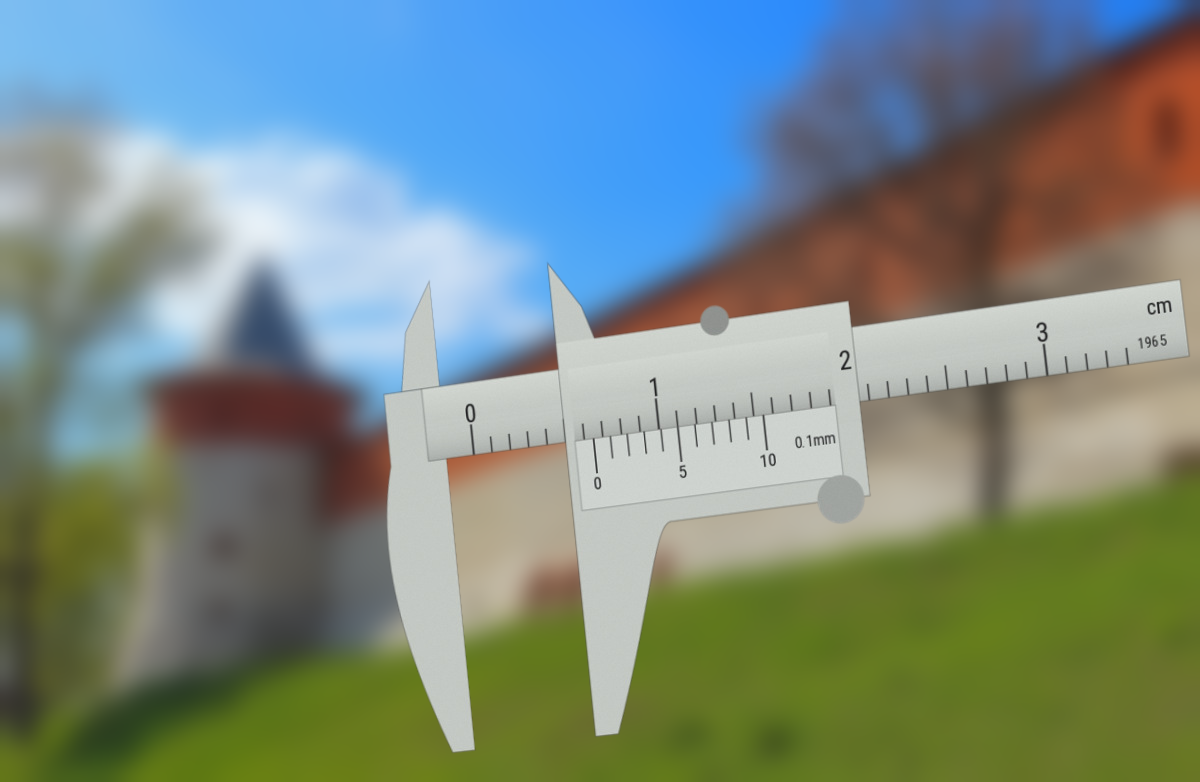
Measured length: 6.5 mm
